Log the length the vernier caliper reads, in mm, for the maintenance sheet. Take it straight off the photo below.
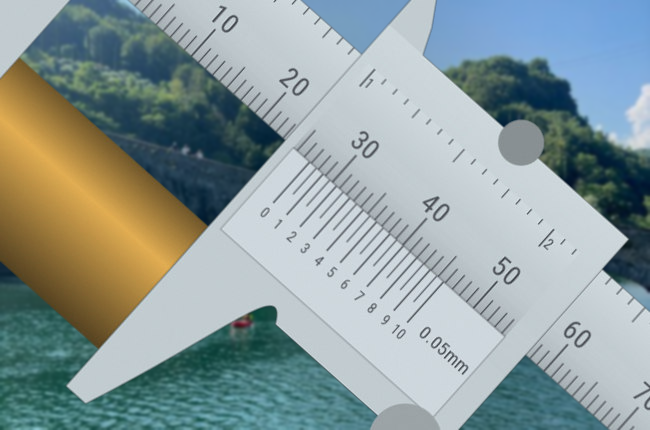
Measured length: 26.8 mm
